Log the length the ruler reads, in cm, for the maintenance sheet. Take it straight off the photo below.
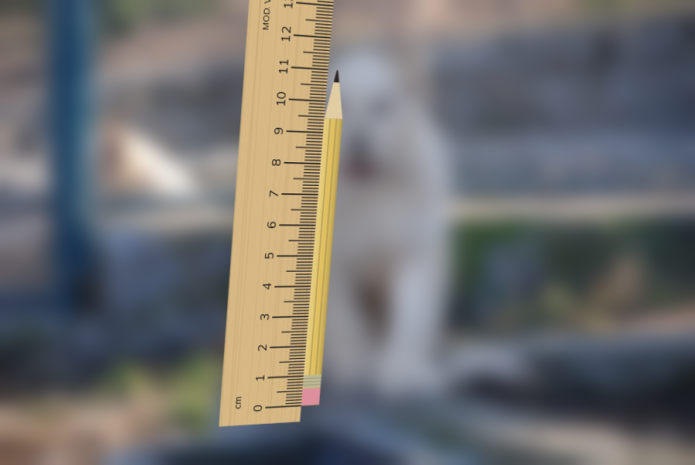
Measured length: 11 cm
